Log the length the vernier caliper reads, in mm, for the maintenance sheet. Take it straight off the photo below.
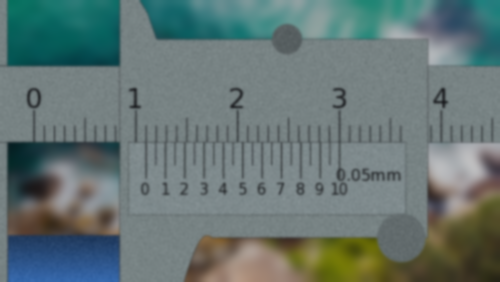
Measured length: 11.0 mm
